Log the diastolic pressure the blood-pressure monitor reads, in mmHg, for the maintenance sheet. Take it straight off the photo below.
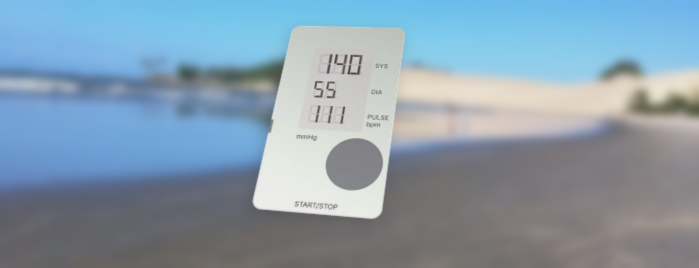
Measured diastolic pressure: 55 mmHg
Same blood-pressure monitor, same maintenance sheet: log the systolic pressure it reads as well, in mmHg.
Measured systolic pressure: 140 mmHg
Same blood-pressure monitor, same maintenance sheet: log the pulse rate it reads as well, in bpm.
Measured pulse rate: 111 bpm
